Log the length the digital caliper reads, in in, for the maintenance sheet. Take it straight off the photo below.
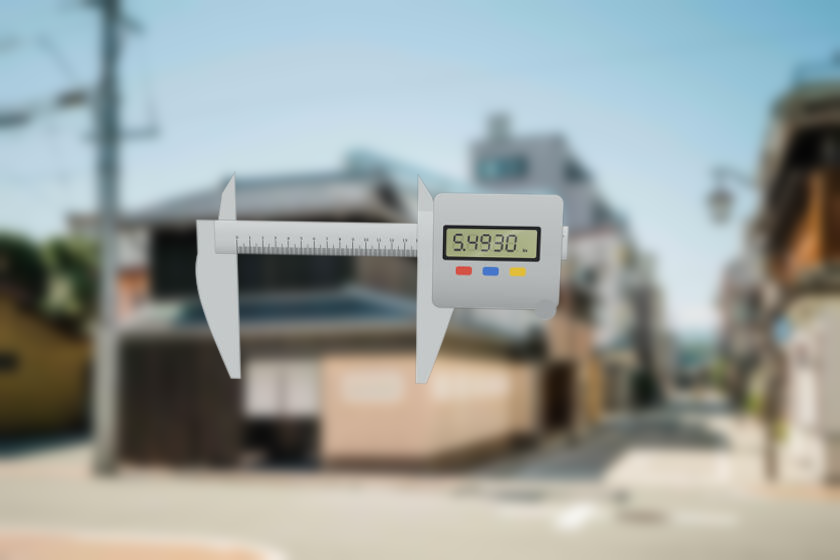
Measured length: 5.4930 in
